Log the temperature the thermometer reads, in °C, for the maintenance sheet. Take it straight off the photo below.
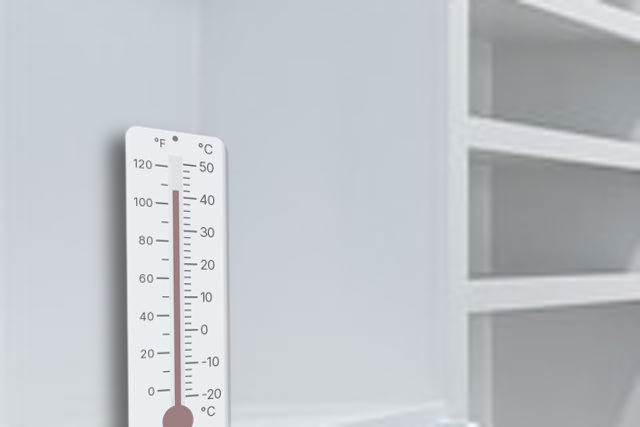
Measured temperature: 42 °C
